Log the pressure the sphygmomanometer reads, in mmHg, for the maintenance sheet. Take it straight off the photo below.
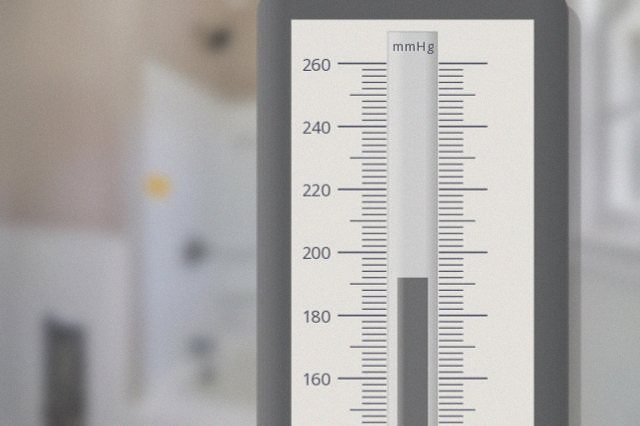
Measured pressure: 192 mmHg
